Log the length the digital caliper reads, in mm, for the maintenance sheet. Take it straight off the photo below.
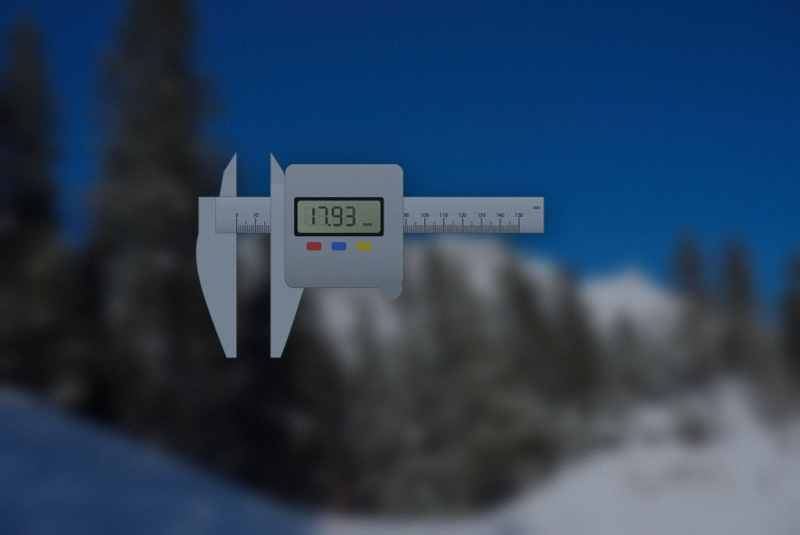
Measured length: 17.93 mm
